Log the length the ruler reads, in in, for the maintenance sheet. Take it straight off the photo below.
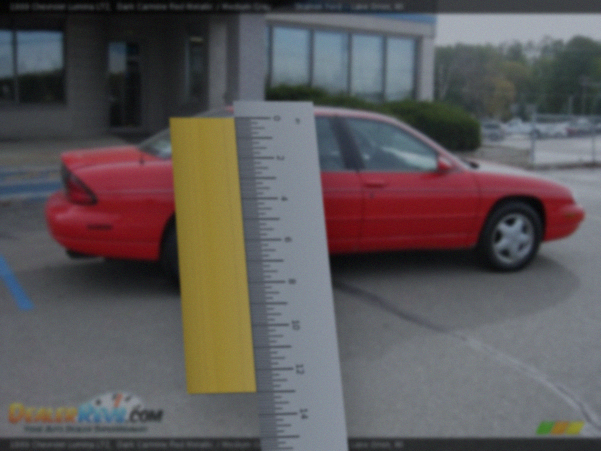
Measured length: 13 in
